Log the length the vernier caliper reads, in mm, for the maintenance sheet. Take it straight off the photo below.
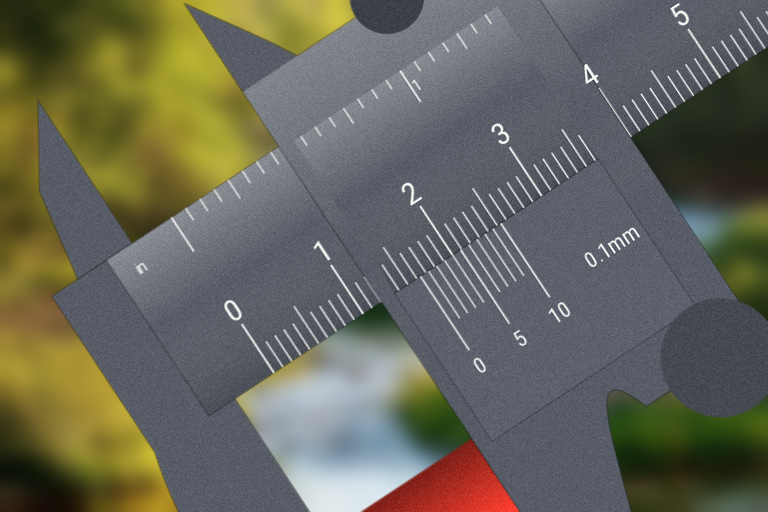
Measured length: 16.4 mm
